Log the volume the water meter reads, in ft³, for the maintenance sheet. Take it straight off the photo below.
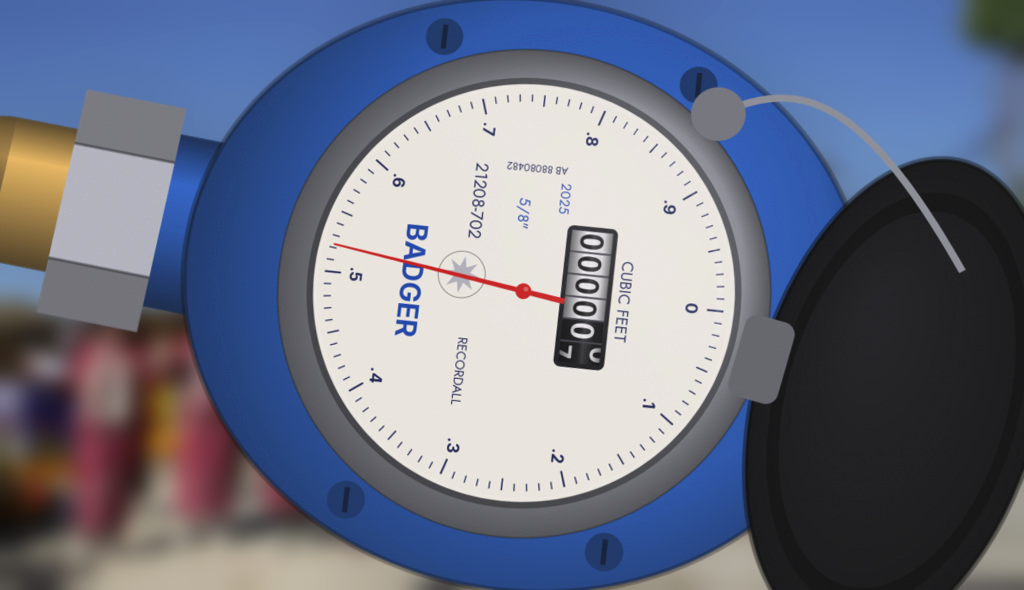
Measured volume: 6.52 ft³
